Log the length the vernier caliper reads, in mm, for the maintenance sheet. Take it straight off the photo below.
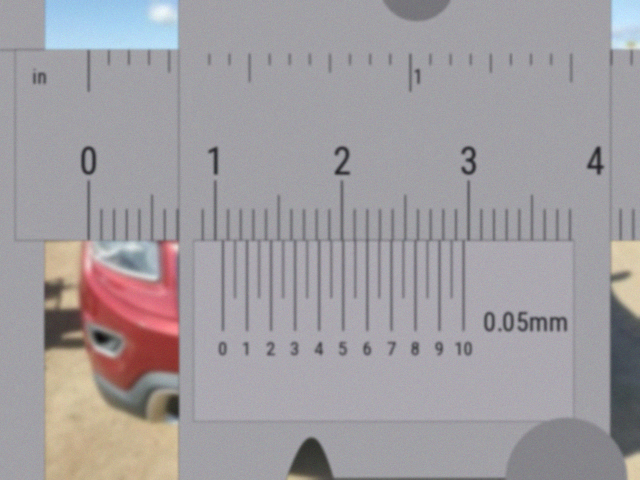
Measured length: 10.6 mm
